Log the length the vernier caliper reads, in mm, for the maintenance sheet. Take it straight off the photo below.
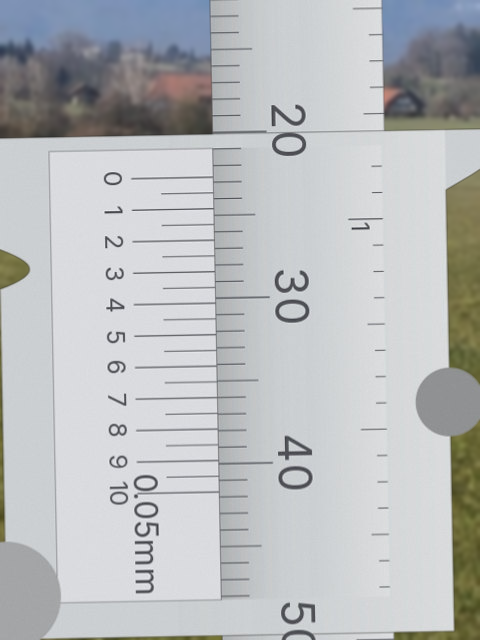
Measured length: 22.7 mm
